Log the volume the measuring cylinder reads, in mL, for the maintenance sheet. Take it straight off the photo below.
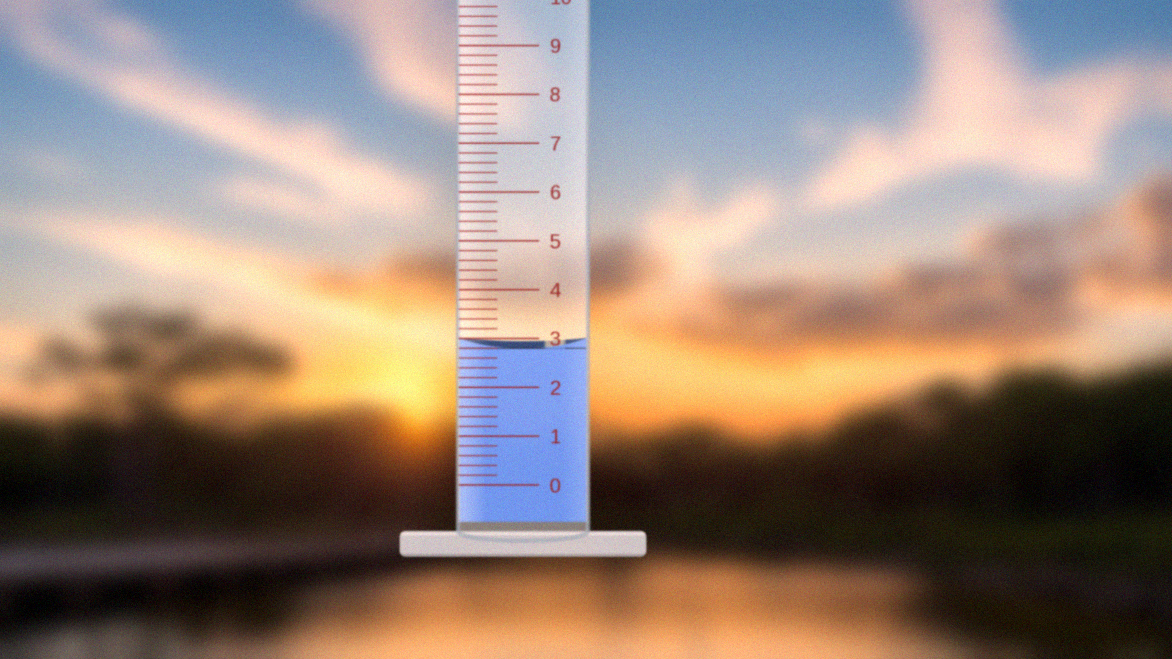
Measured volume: 2.8 mL
